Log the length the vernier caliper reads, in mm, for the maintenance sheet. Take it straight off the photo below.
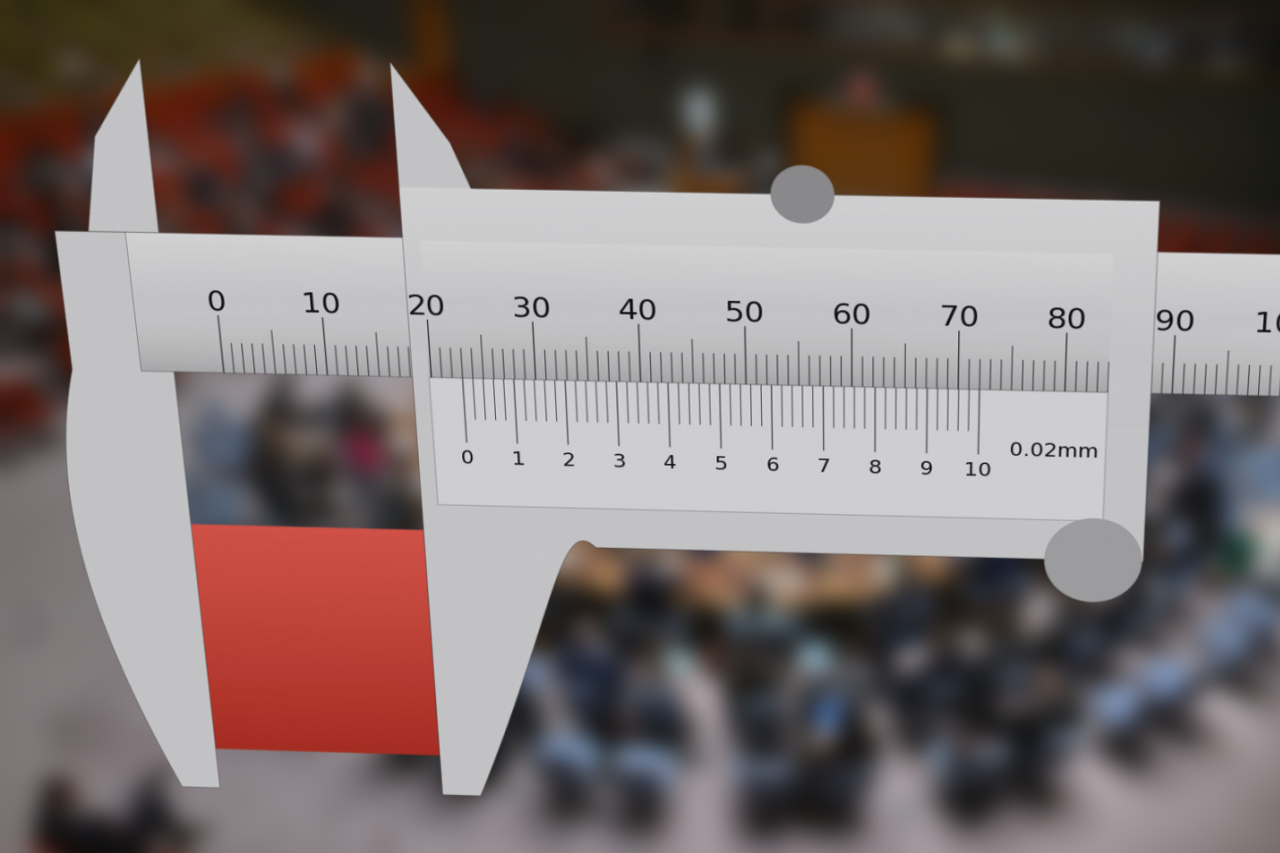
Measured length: 23.0 mm
